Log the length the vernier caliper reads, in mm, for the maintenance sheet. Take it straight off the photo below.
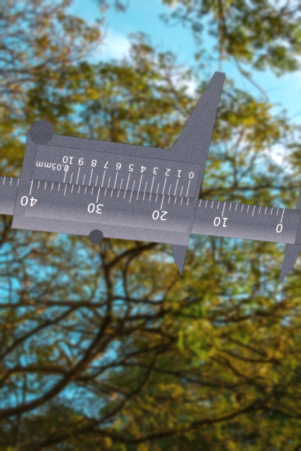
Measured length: 16.4 mm
